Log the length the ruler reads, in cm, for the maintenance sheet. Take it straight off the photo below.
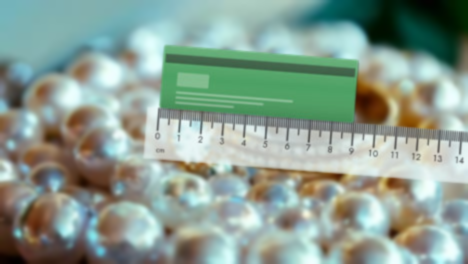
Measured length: 9 cm
